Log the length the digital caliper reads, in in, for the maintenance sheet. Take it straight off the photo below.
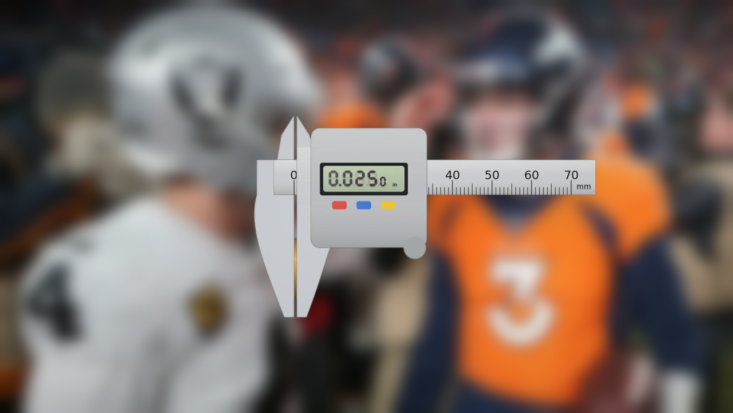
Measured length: 0.0250 in
